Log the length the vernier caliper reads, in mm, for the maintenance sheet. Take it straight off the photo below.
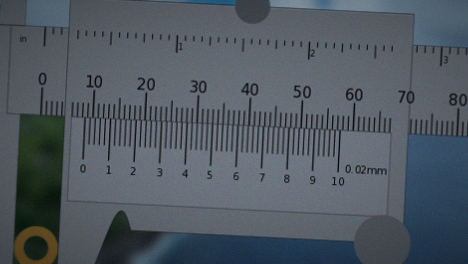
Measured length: 8.5 mm
